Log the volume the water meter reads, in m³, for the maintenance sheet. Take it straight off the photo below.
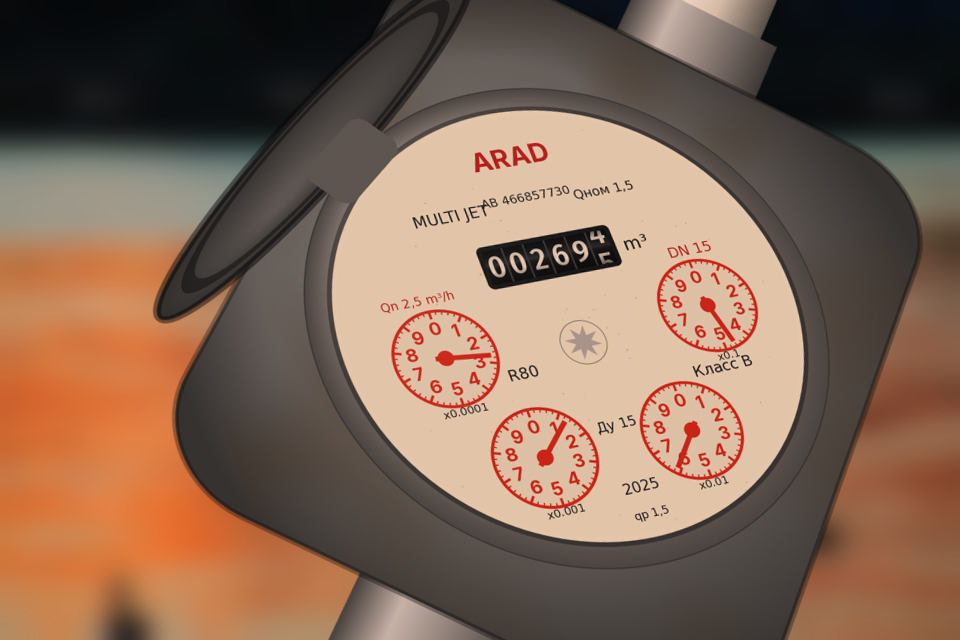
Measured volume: 2694.4612 m³
